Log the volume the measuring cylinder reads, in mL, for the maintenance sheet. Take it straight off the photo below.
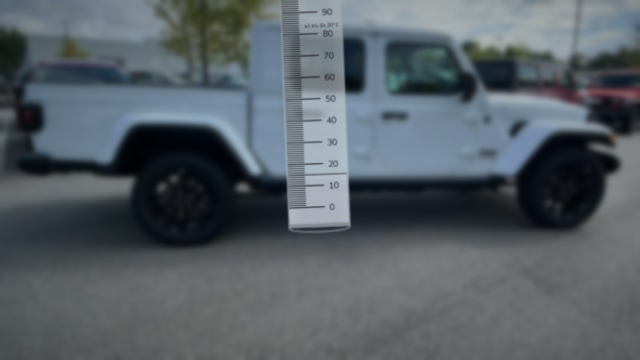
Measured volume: 15 mL
